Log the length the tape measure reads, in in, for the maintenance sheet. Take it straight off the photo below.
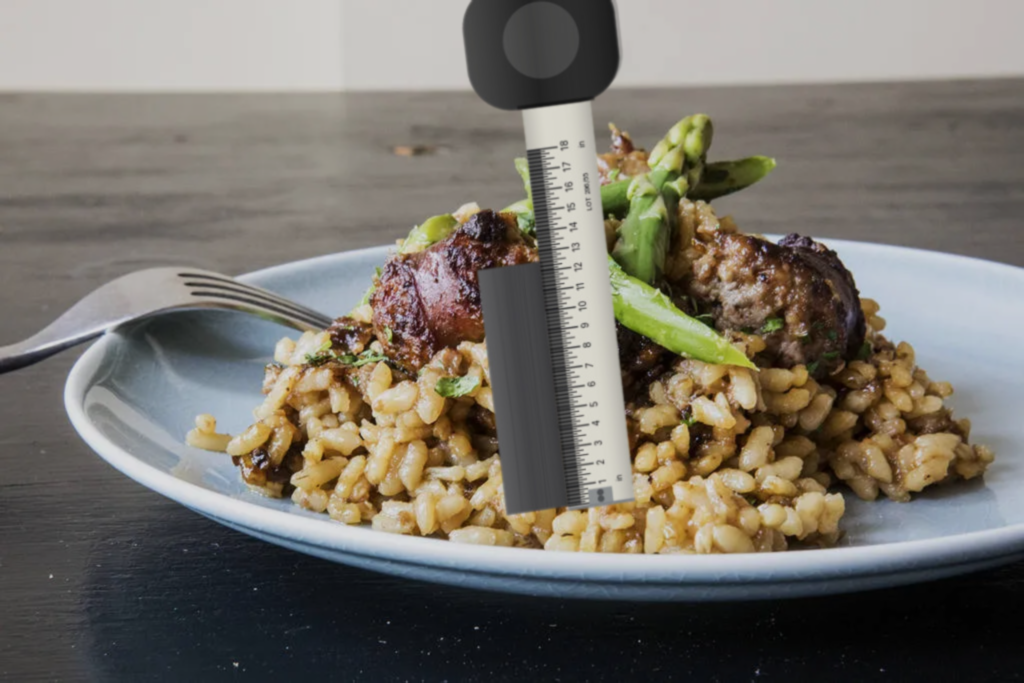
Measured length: 12.5 in
